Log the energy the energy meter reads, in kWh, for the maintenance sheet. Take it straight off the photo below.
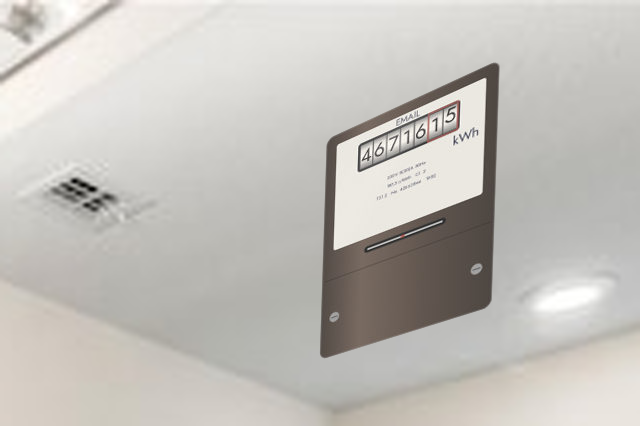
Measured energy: 46716.15 kWh
